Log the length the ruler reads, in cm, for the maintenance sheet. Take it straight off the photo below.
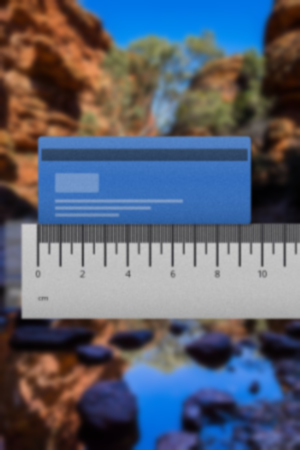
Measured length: 9.5 cm
